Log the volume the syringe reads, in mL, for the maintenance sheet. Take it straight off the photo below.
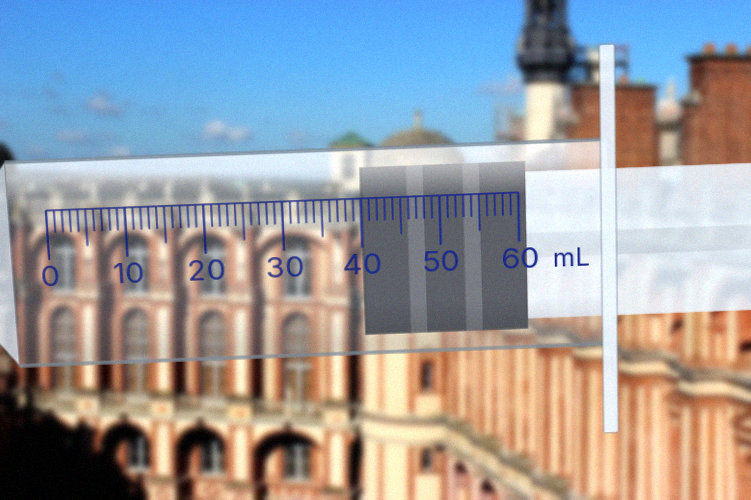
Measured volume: 40 mL
